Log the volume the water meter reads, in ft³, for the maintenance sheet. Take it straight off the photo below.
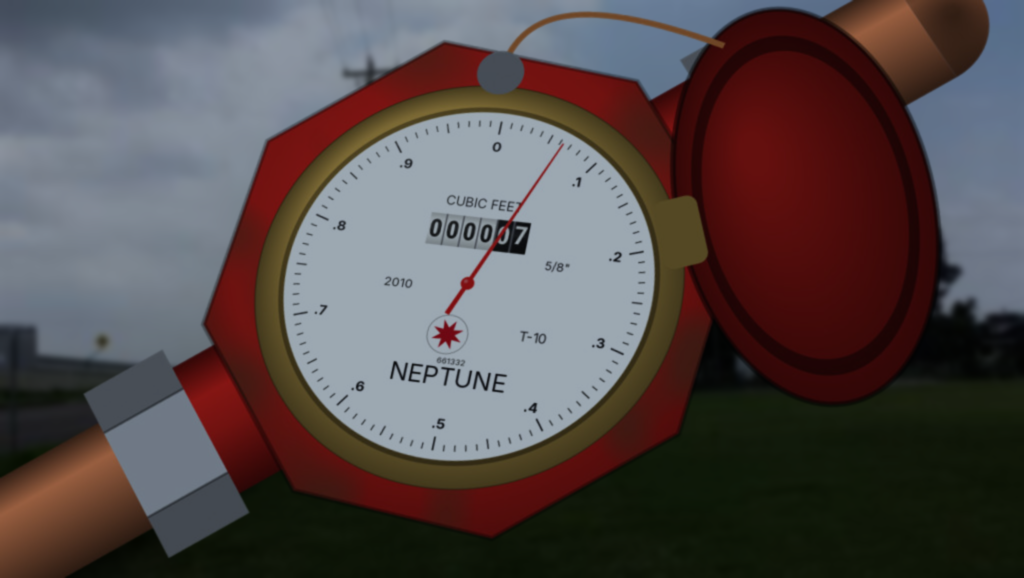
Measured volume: 7.06 ft³
